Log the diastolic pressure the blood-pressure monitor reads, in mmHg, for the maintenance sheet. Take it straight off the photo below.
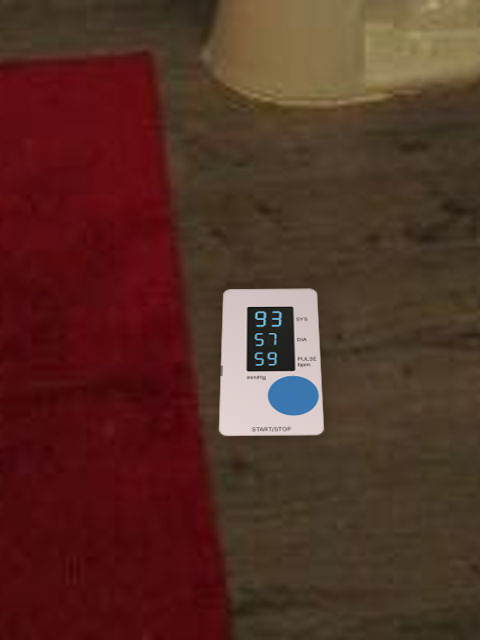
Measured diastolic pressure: 57 mmHg
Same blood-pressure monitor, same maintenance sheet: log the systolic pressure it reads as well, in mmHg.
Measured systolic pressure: 93 mmHg
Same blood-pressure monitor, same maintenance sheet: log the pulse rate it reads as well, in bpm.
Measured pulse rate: 59 bpm
